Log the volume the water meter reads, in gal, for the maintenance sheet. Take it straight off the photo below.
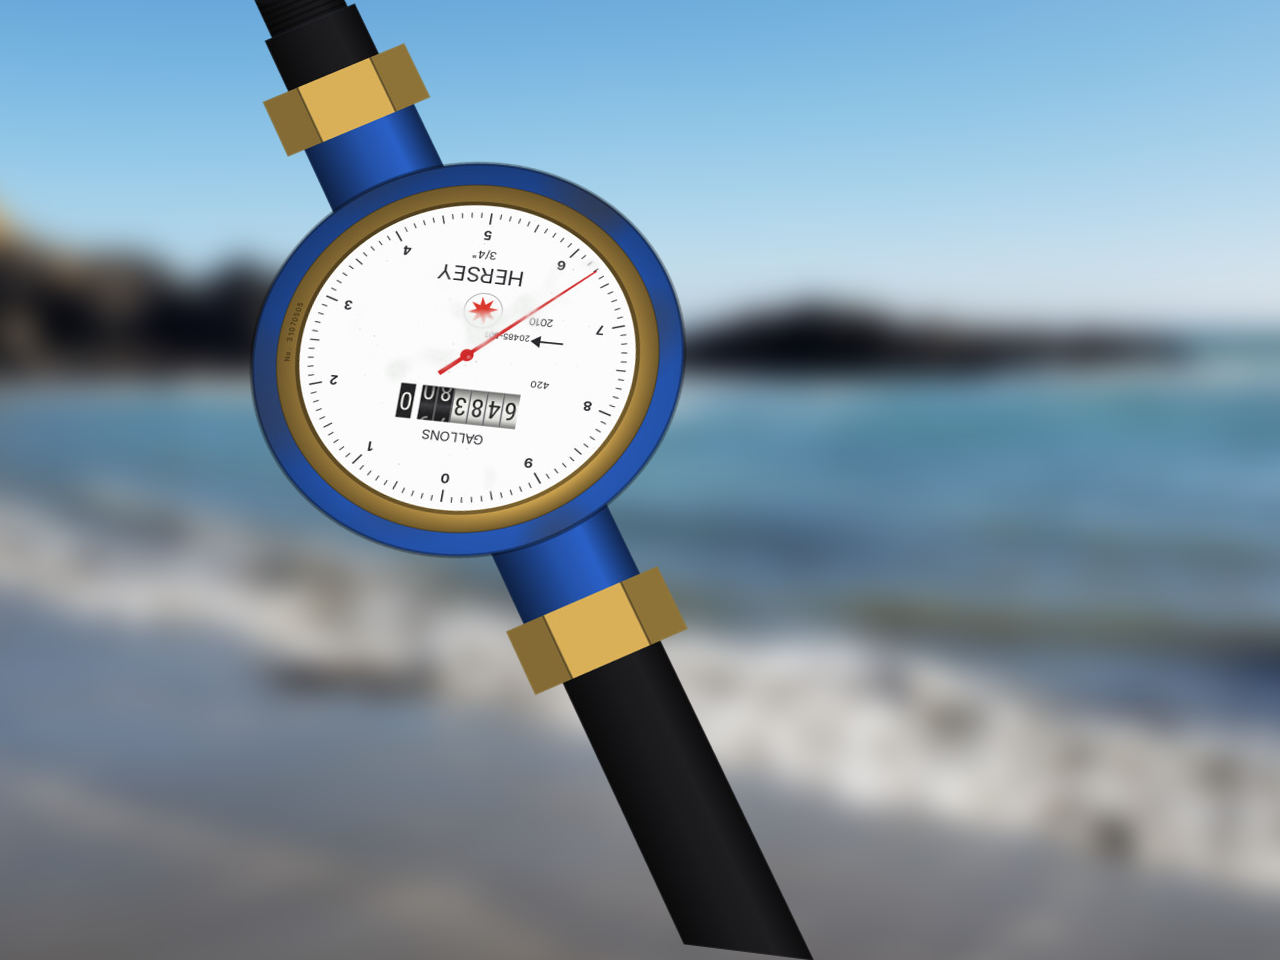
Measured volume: 6483796.3 gal
